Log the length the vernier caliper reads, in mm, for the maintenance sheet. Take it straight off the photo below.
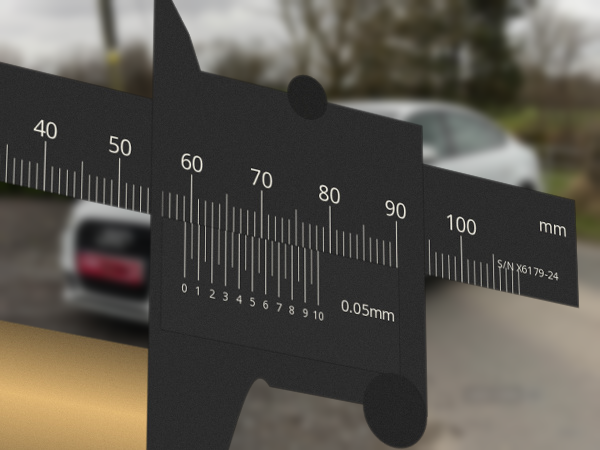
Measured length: 59.2 mm
